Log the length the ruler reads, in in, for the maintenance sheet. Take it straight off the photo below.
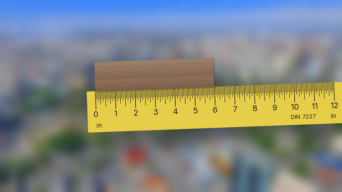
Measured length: 6 in
